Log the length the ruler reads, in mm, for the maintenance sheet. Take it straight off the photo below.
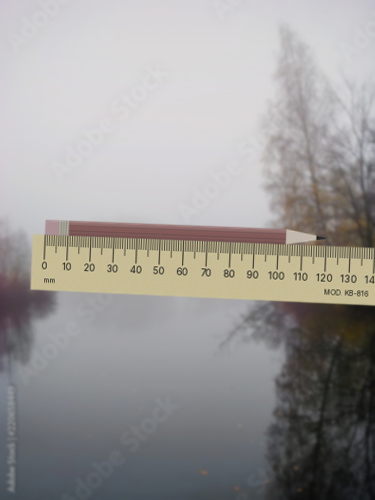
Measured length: 120 mm
